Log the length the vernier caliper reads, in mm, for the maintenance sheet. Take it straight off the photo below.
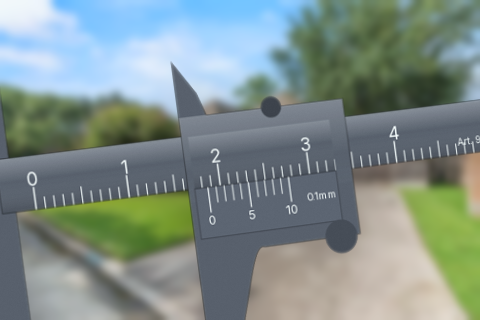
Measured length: 18.6 mm
